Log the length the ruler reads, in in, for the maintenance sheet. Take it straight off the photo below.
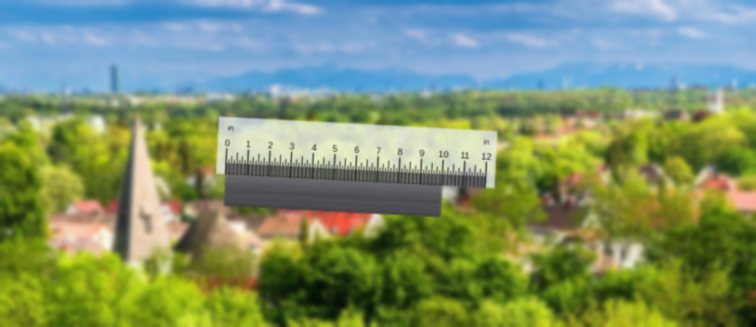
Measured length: 10 in
